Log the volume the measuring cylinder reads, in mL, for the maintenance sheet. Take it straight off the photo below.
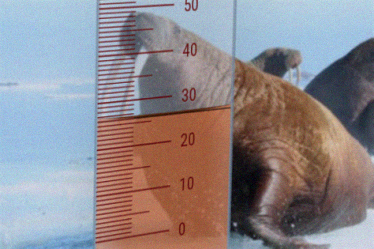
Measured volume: 26 mL
